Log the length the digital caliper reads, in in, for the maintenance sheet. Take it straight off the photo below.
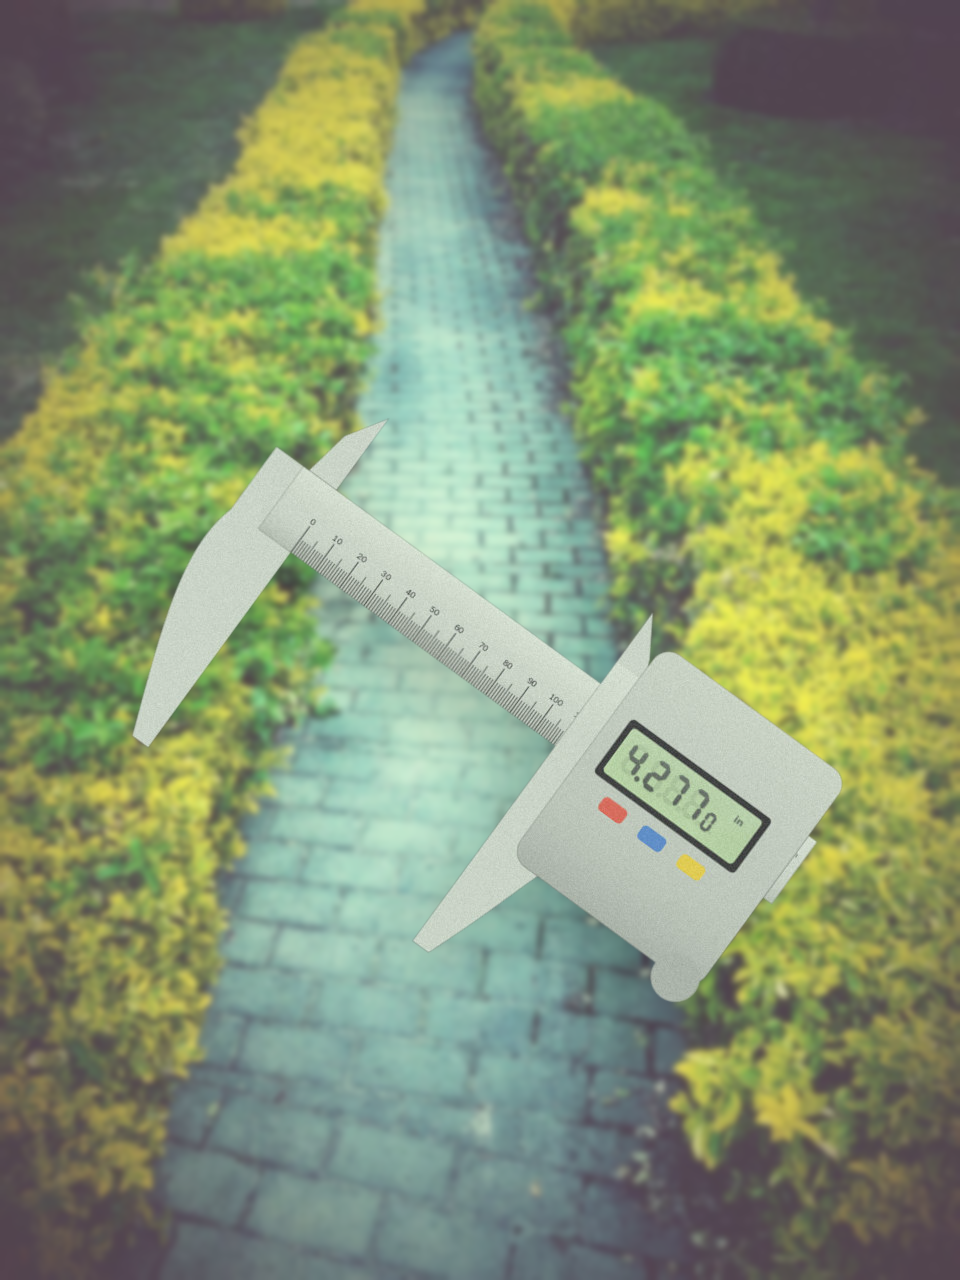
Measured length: 4.2770 in
